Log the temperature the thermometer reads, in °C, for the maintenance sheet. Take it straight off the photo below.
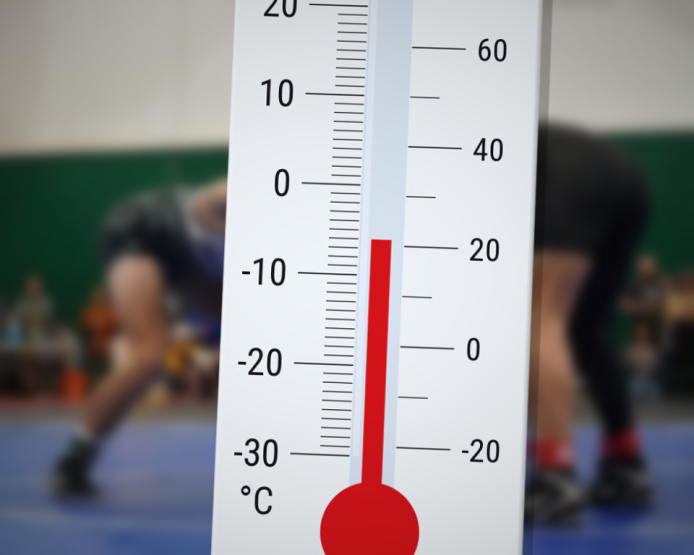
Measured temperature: -6 °C
